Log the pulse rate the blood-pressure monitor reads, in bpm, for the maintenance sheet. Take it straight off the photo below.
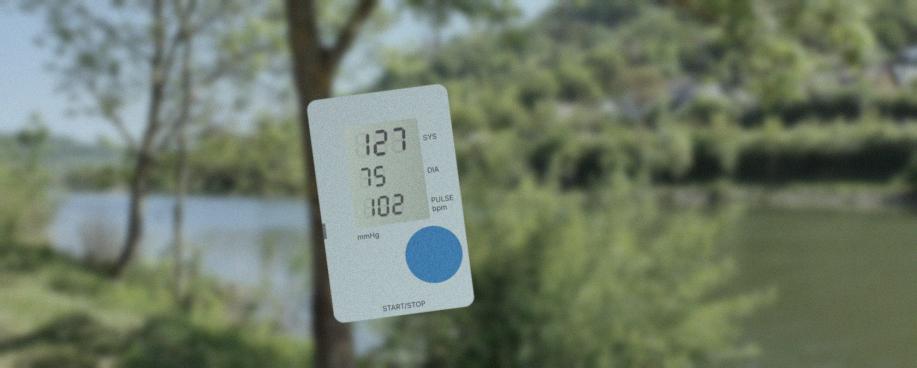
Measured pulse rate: 102 bpm
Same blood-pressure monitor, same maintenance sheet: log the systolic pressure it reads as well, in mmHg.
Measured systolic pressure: 127 mmHg
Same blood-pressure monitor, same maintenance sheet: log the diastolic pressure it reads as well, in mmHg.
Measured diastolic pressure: 75 mmHg
